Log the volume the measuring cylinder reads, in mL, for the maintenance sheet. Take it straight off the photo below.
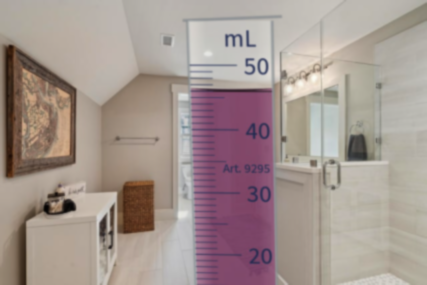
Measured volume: 46 mL
